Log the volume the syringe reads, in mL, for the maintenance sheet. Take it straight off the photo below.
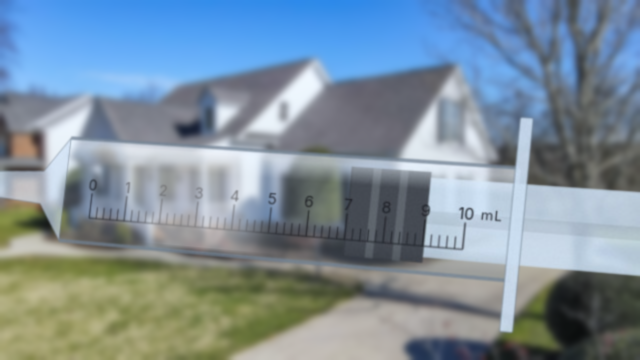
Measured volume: 7 mL
